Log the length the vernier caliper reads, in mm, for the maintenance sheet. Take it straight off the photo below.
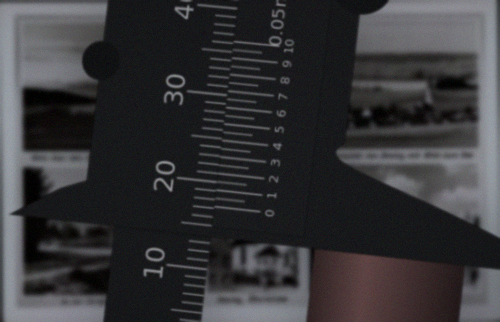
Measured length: 17.2 mm
